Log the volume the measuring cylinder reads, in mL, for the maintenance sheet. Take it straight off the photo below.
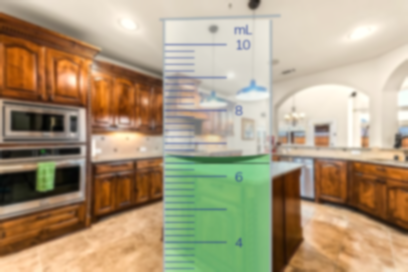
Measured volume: 6.4 mL
